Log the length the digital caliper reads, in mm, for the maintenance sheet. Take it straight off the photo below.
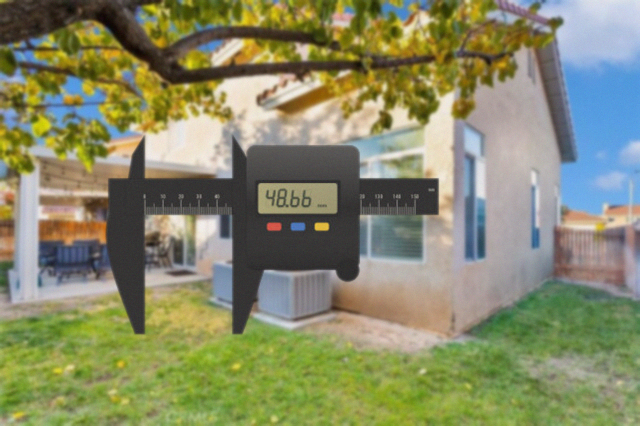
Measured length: 48.66 mm
